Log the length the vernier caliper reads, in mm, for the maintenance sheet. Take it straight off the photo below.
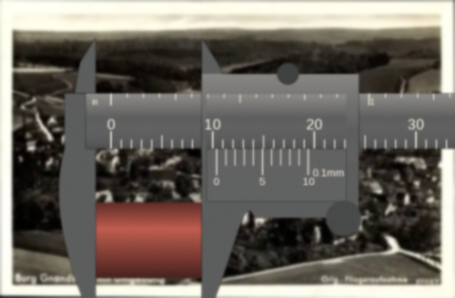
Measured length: 10.4 mm
